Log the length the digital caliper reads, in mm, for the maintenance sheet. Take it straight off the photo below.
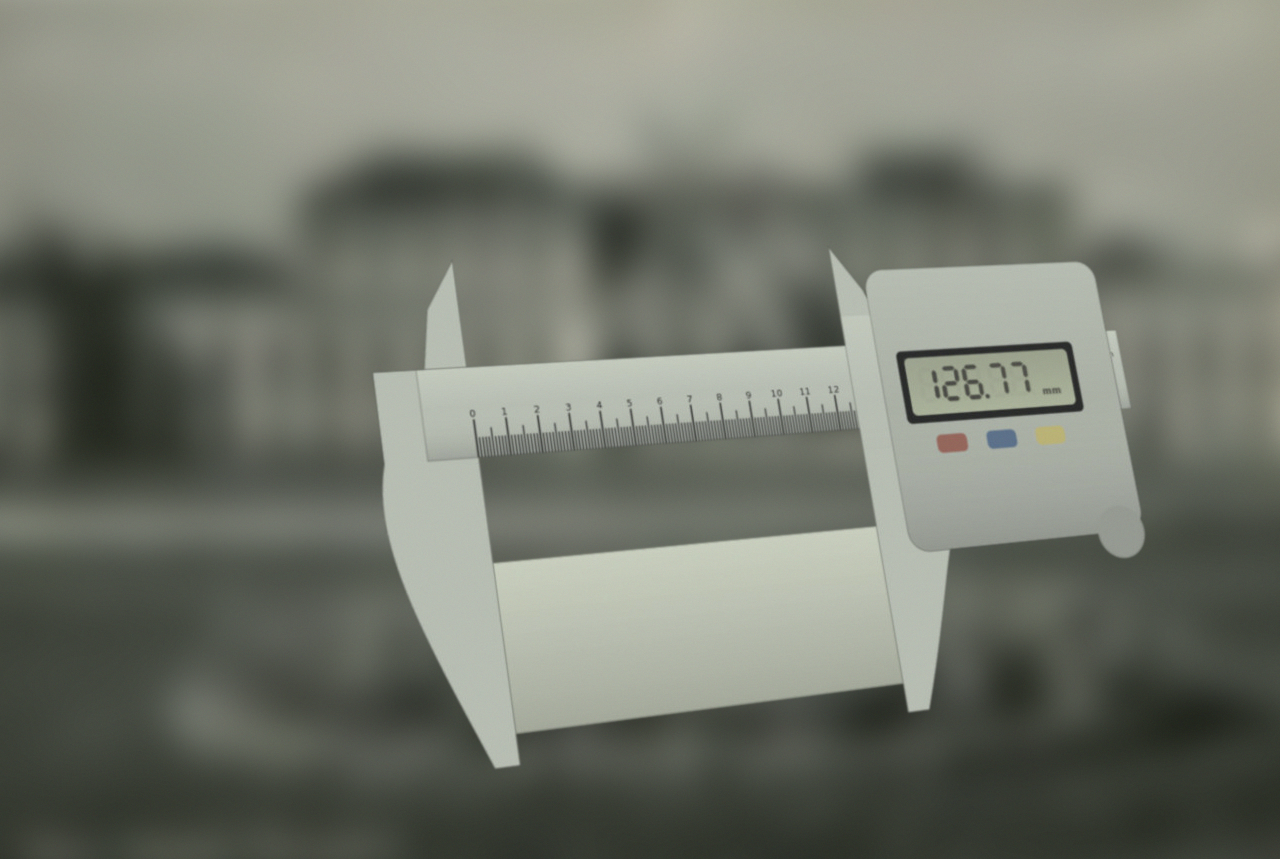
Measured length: 126.77 mm
